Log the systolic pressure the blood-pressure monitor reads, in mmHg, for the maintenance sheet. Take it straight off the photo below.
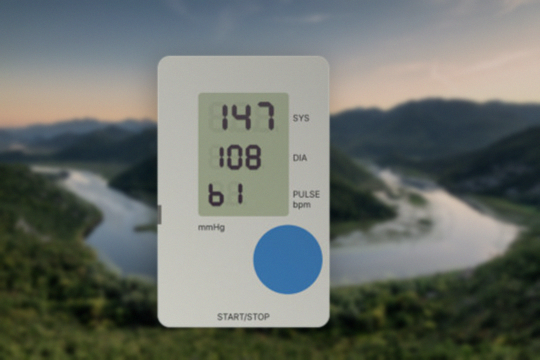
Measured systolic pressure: 147 mmHg
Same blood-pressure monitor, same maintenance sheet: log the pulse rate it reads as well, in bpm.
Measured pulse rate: 61 bpm
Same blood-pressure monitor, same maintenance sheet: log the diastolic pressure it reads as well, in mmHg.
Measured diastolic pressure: 108 mmHg
